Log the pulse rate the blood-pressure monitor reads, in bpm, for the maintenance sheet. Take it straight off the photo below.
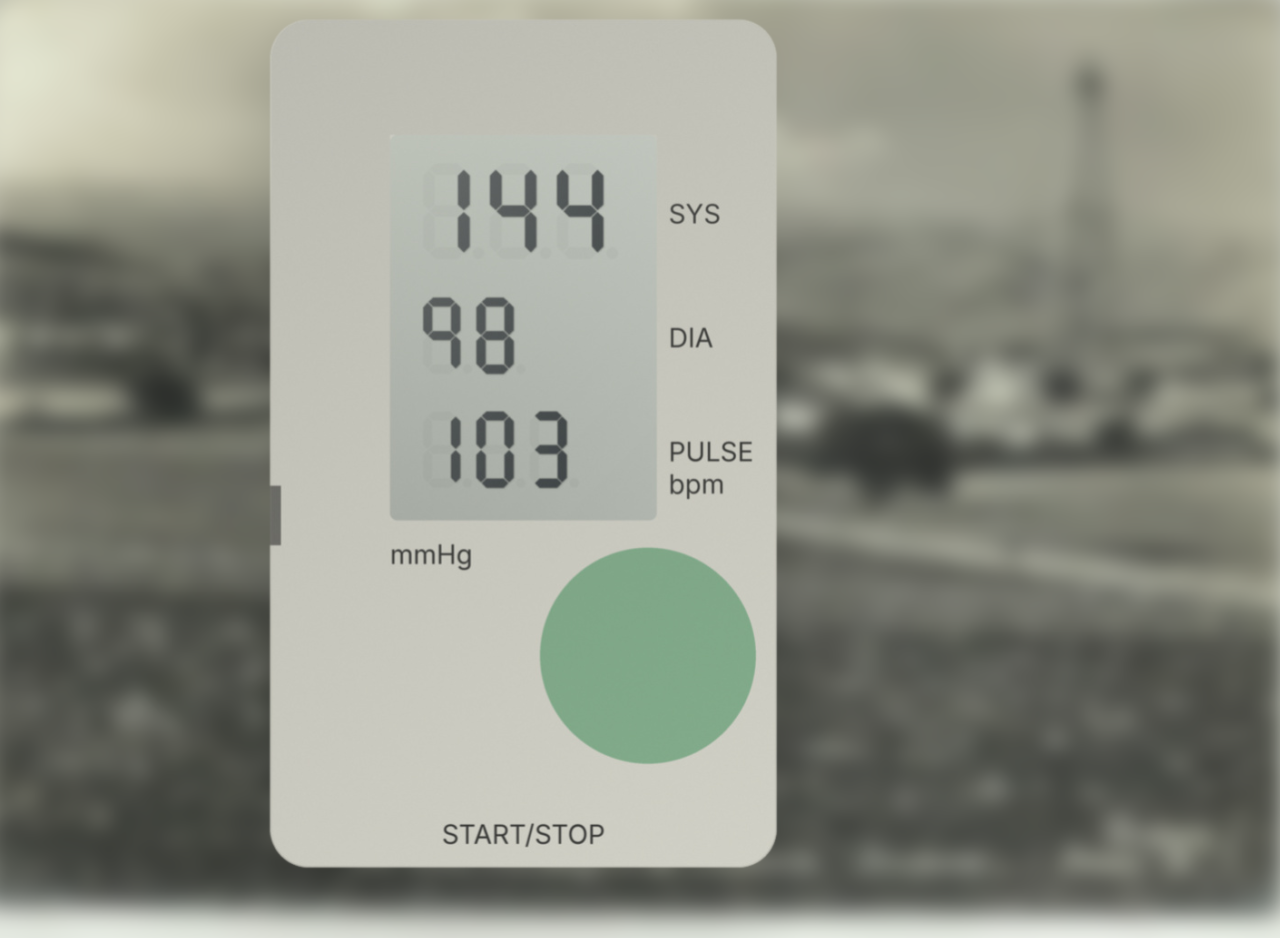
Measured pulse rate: 103 bpm
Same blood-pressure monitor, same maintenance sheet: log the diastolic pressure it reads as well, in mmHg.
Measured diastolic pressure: 98 mmHg
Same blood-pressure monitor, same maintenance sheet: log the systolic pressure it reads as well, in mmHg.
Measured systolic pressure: 144 mmHg
